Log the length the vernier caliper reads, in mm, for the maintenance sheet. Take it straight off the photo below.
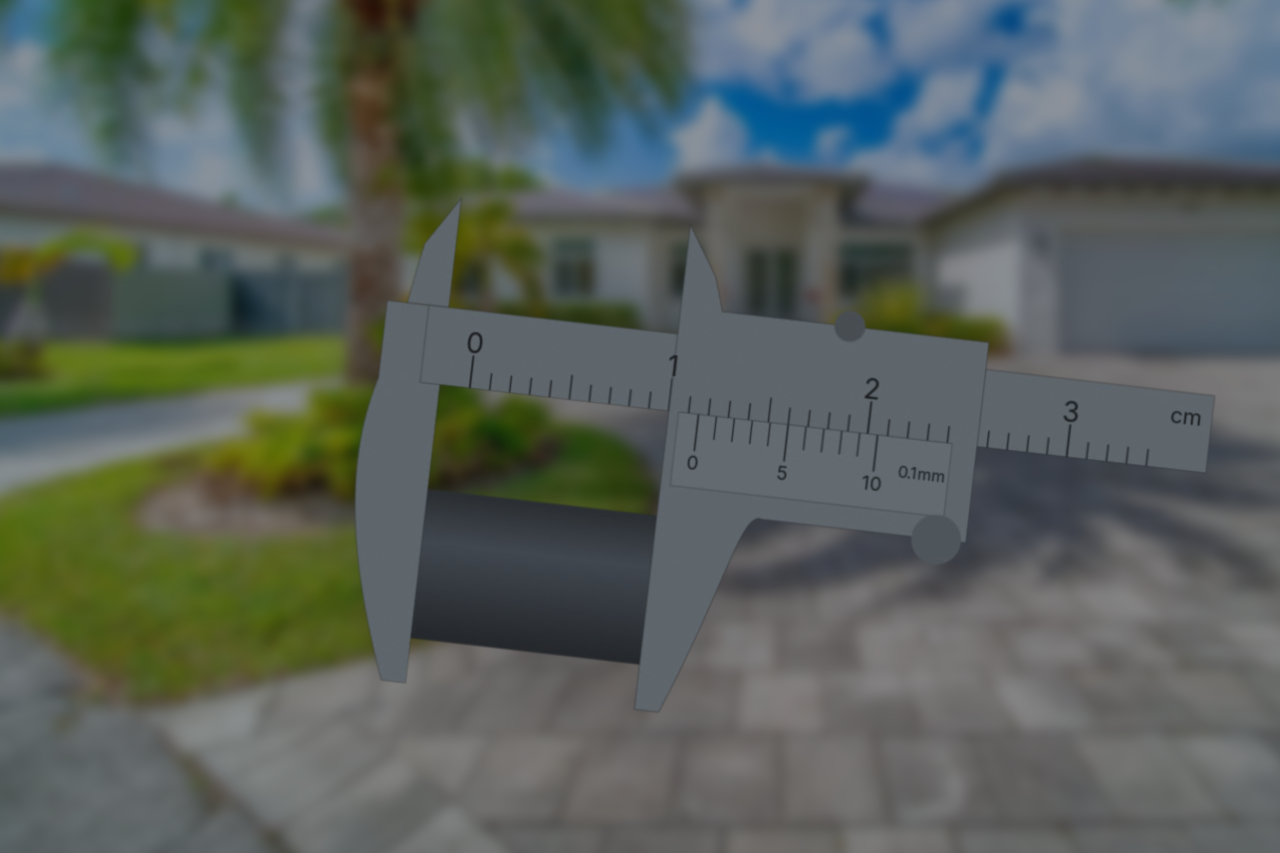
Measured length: 11.5 mm
